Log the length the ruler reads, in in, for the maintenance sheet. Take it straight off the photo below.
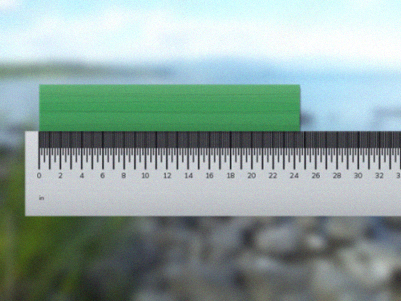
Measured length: 24.5 in
